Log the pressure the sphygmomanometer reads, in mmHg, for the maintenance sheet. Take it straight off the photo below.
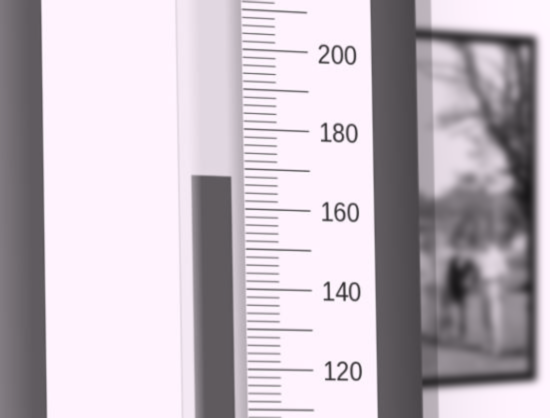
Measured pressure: 168 mmHg
